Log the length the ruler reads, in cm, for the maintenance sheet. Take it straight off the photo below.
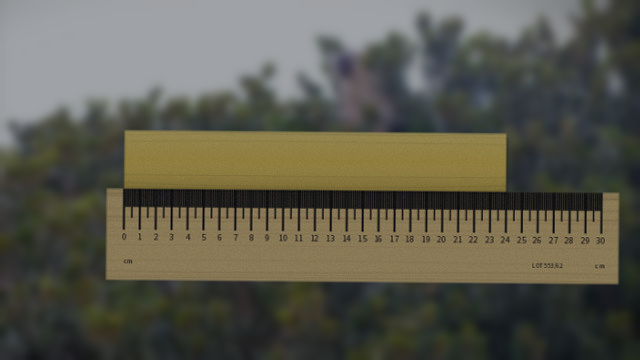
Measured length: 24 cm
